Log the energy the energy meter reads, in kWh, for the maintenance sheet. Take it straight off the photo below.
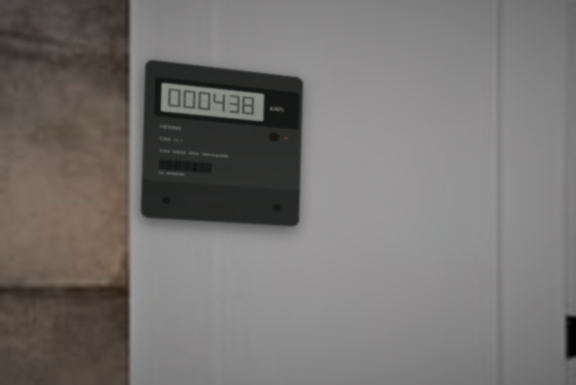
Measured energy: 438 kWh
